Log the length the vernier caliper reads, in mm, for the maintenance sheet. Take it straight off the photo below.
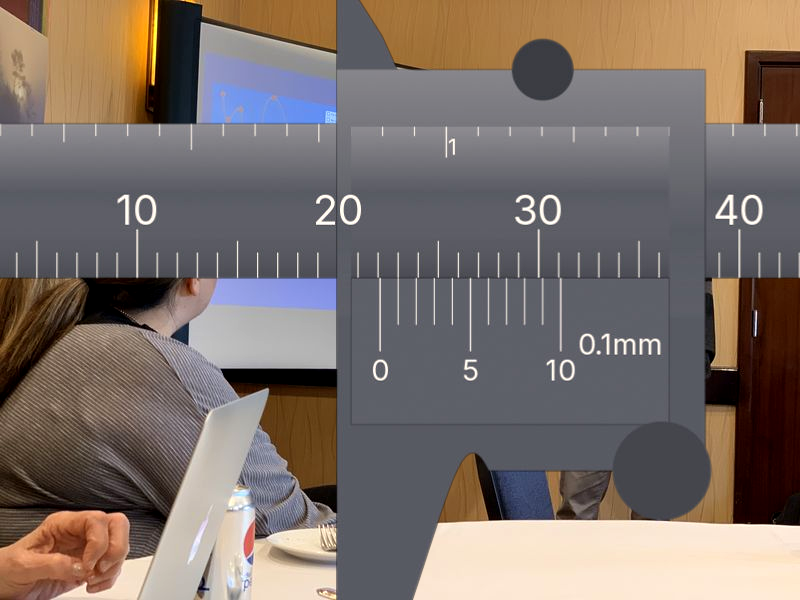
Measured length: 22.1 mm
